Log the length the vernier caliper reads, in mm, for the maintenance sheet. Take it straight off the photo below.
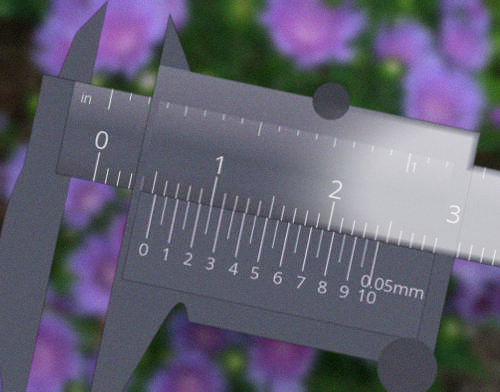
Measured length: 5.3 mm
